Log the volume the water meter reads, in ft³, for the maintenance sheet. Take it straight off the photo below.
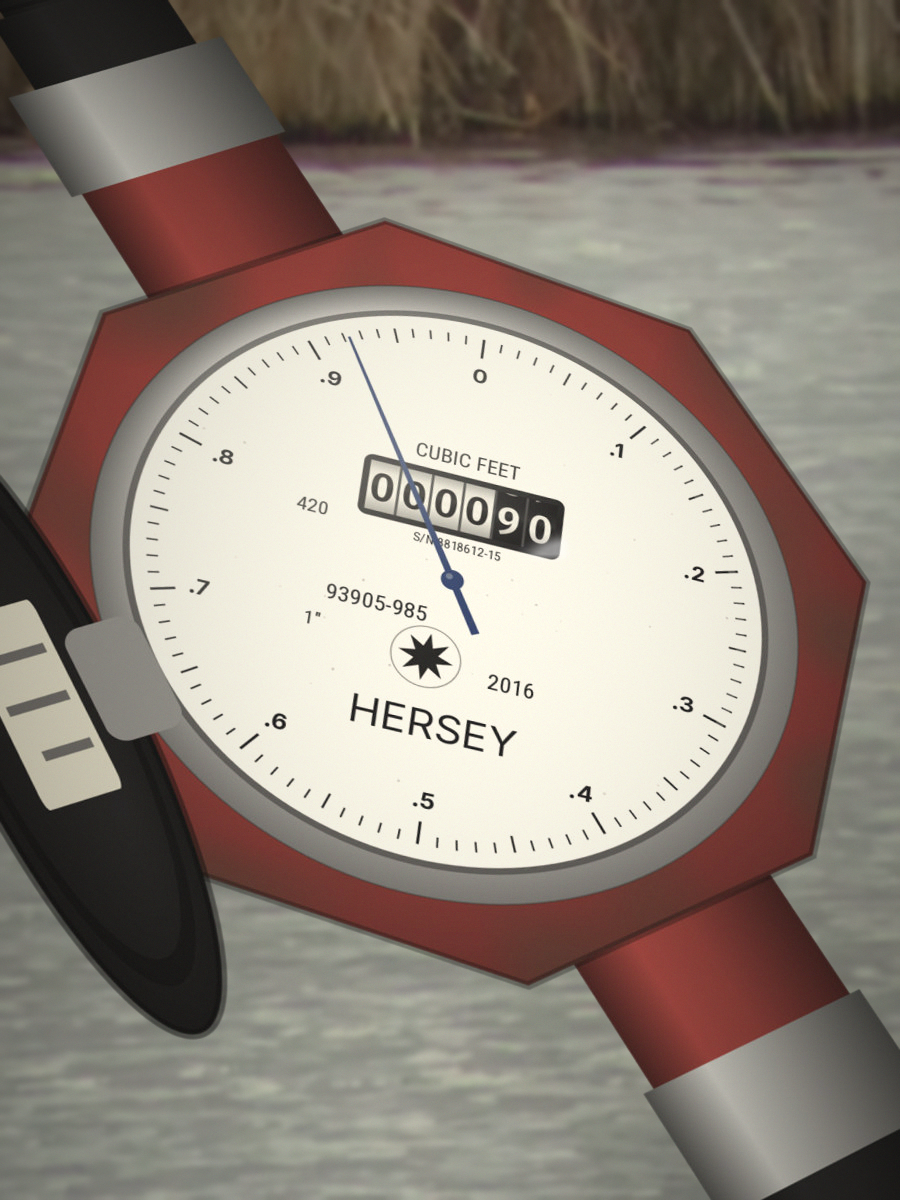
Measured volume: 89.92 ft³
